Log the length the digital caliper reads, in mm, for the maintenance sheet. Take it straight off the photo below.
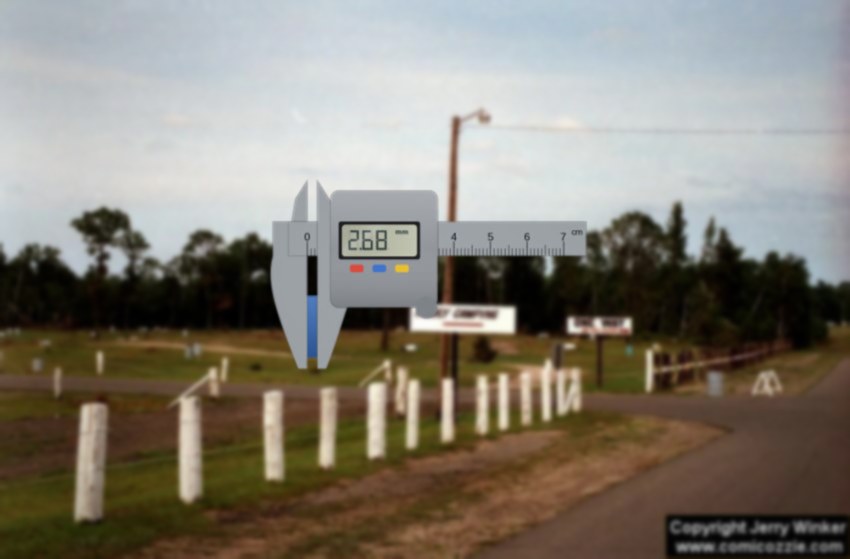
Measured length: 2.68 mm
